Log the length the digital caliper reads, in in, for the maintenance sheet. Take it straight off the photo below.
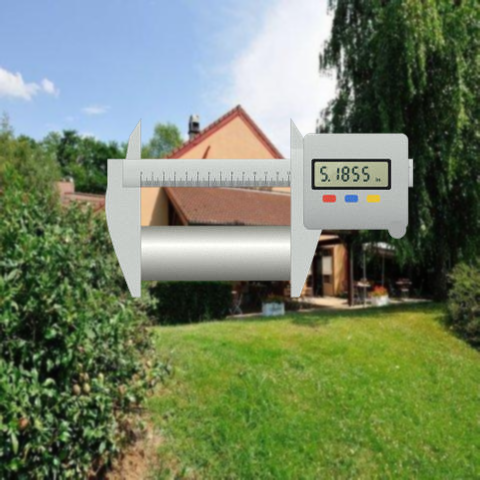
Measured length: 5.1855 in
